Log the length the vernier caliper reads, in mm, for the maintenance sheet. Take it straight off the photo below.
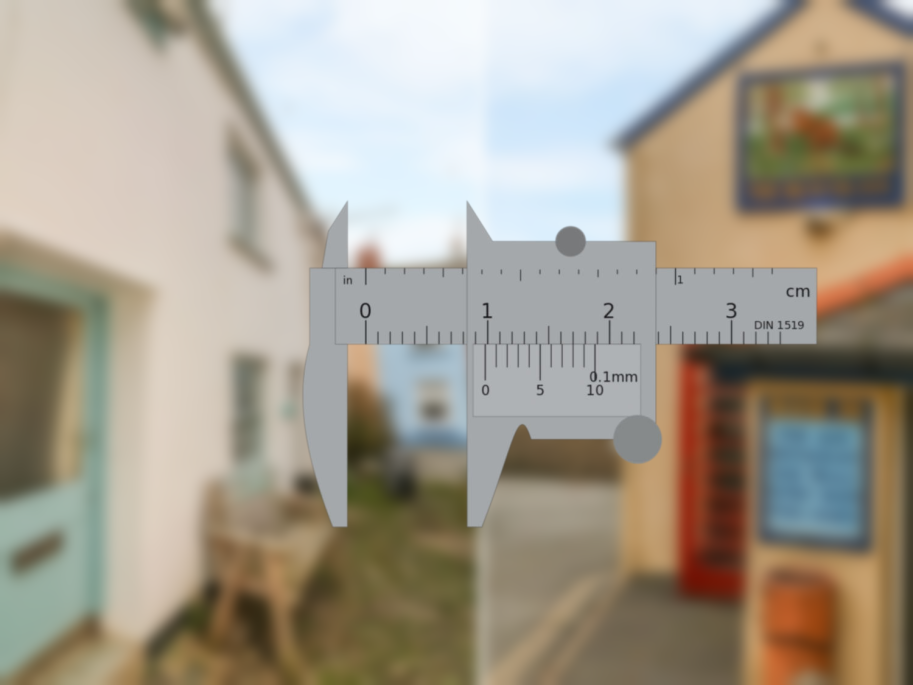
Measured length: 9.8 mm
